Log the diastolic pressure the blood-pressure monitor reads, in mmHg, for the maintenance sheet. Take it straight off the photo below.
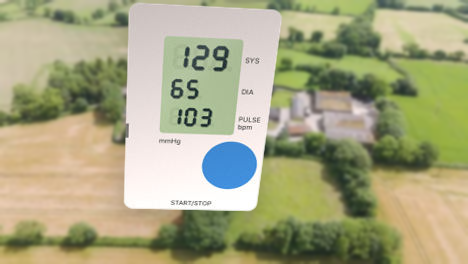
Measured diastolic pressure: 65 mmHg
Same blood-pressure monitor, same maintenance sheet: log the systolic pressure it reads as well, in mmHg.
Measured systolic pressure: 129 mmHg
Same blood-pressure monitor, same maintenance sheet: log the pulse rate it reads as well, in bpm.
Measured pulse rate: 103 bpm
